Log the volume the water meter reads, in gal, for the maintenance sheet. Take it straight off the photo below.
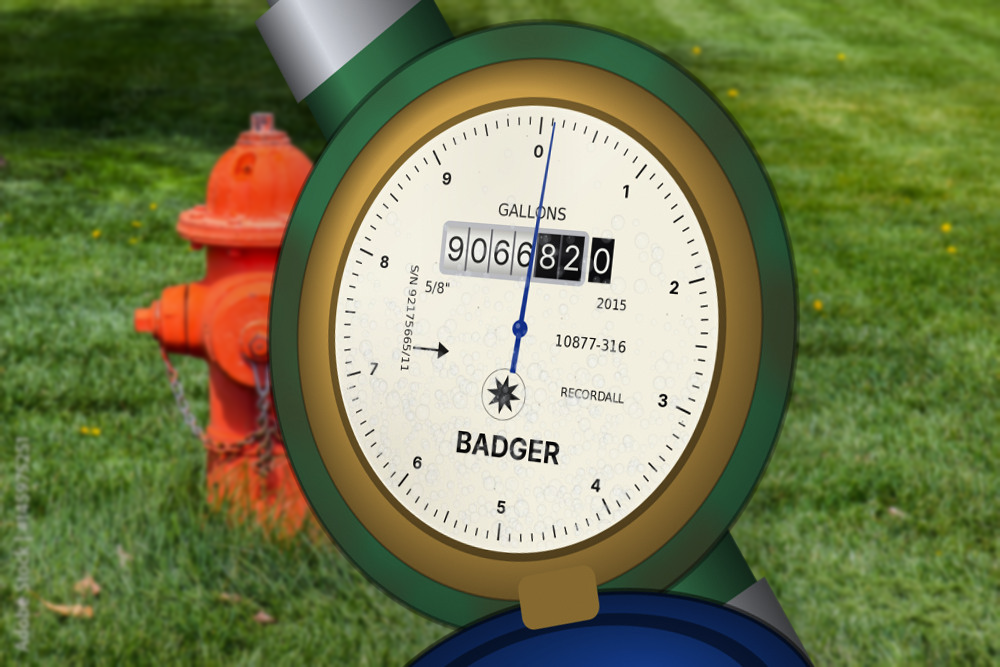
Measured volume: 9066820.1 gal
